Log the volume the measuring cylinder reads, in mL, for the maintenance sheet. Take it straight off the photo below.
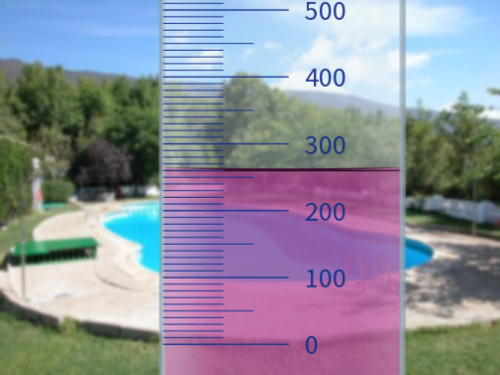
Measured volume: 260 mL
